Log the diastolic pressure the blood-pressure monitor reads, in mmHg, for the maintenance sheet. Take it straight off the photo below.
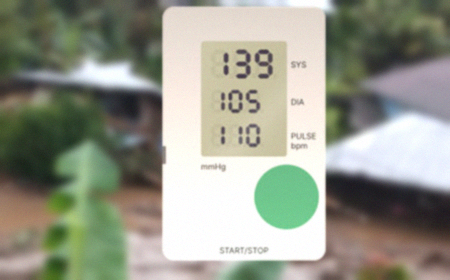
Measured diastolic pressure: 105 mmHg
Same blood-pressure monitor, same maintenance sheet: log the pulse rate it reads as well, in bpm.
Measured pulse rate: 110 bpm
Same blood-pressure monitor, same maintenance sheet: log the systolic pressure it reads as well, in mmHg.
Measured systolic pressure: 139 mmHg
